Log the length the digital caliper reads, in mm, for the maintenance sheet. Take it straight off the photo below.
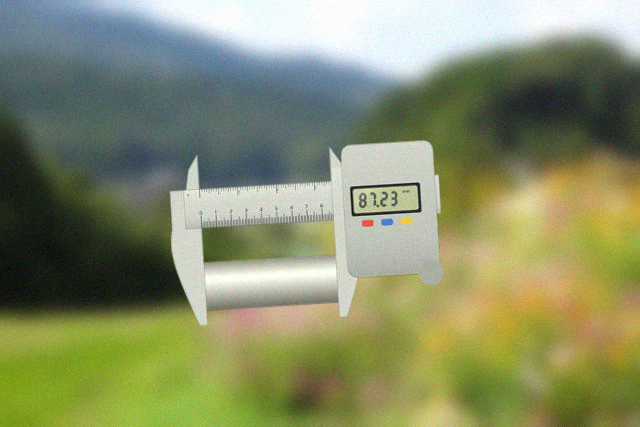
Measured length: 87.23 mm
